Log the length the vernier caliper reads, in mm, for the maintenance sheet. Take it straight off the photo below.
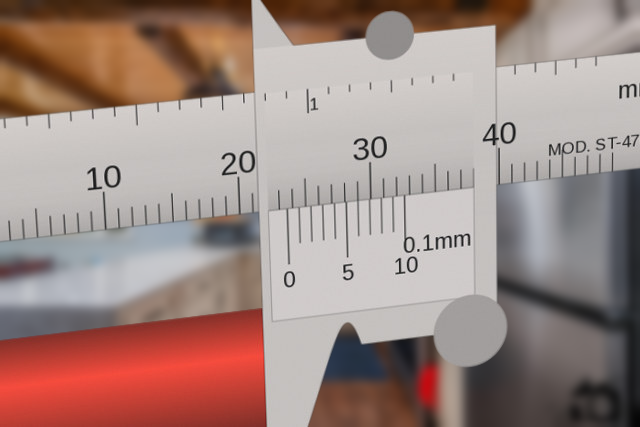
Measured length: 23.6 mm
